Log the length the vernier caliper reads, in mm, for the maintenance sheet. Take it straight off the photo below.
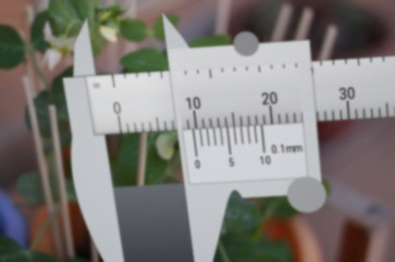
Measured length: 9.6 mm
